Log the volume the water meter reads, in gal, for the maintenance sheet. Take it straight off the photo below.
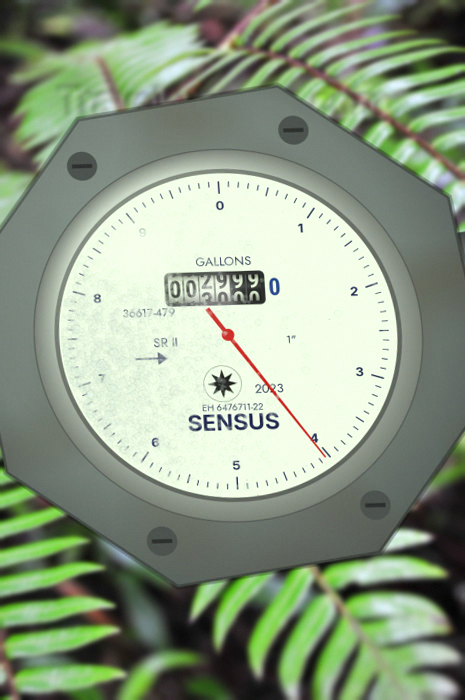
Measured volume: 29994.0 gal
